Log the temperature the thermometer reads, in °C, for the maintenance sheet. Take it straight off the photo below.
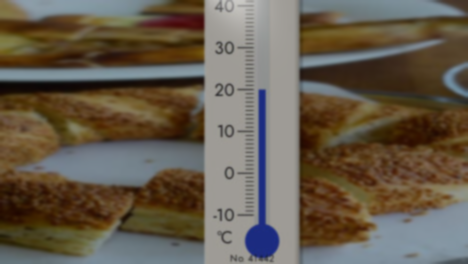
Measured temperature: 20 °C
